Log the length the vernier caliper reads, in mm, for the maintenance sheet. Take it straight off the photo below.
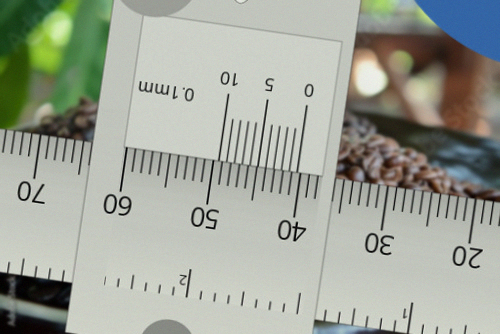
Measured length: 40.4 mm
